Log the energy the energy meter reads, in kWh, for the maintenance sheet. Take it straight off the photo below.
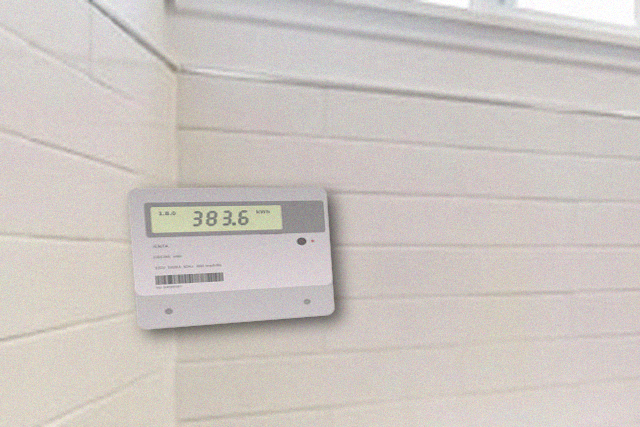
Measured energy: 383.6 kWh
